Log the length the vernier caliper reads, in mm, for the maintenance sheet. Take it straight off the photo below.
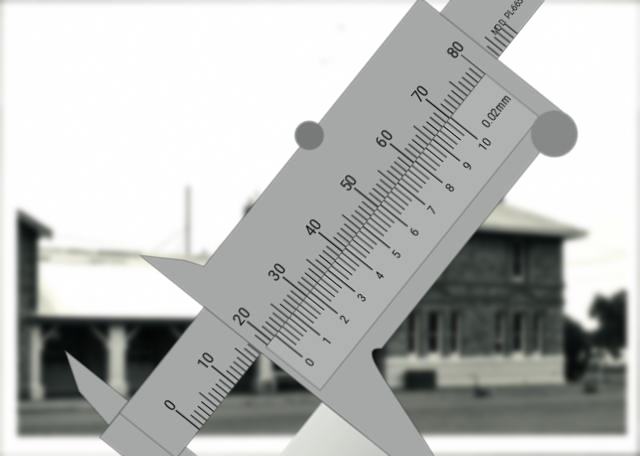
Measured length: 21.2 mm
